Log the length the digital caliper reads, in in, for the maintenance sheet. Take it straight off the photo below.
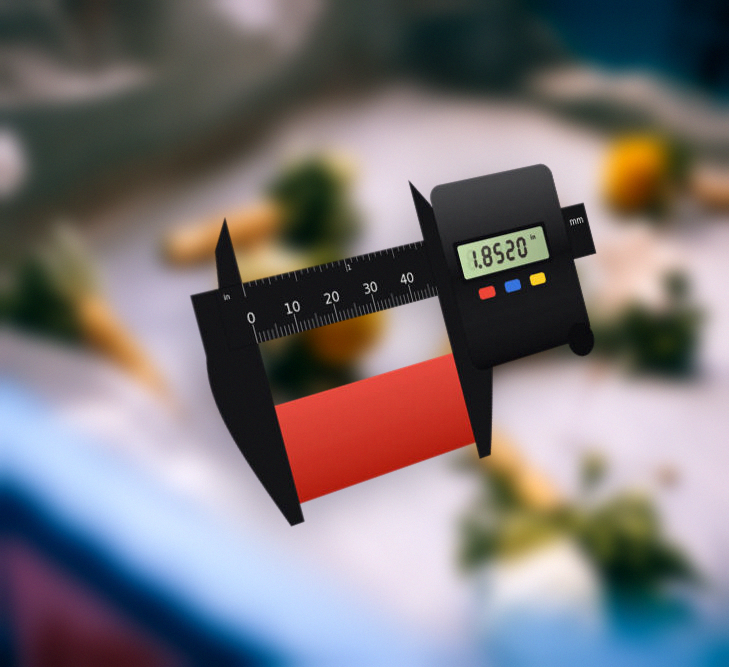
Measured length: 1.8520 in
